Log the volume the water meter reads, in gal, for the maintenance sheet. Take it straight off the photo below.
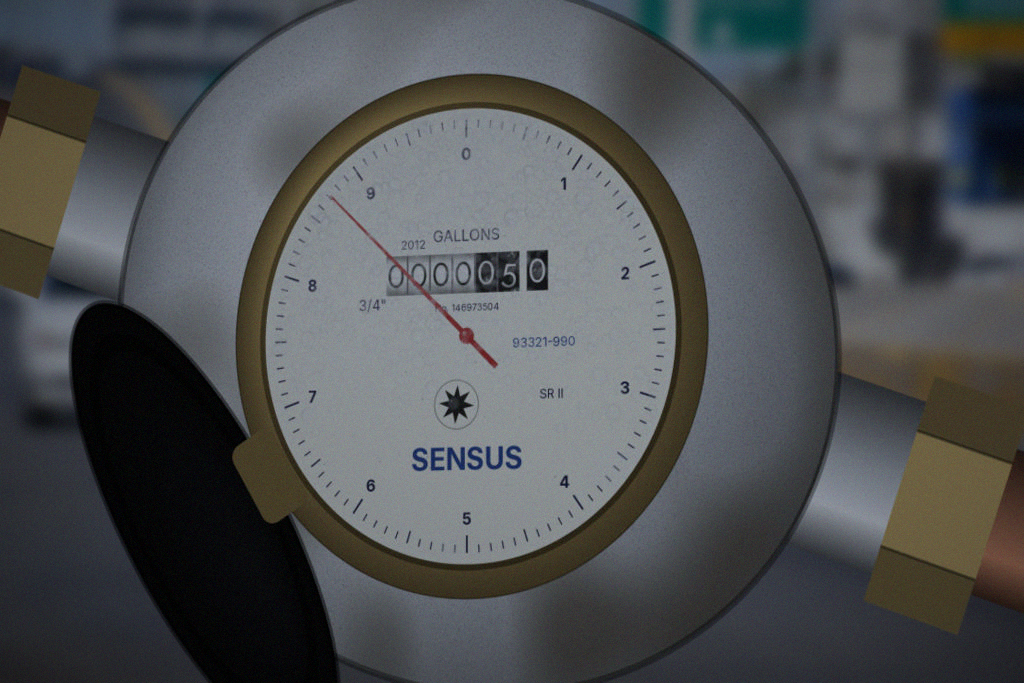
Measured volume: 48.7 gal
